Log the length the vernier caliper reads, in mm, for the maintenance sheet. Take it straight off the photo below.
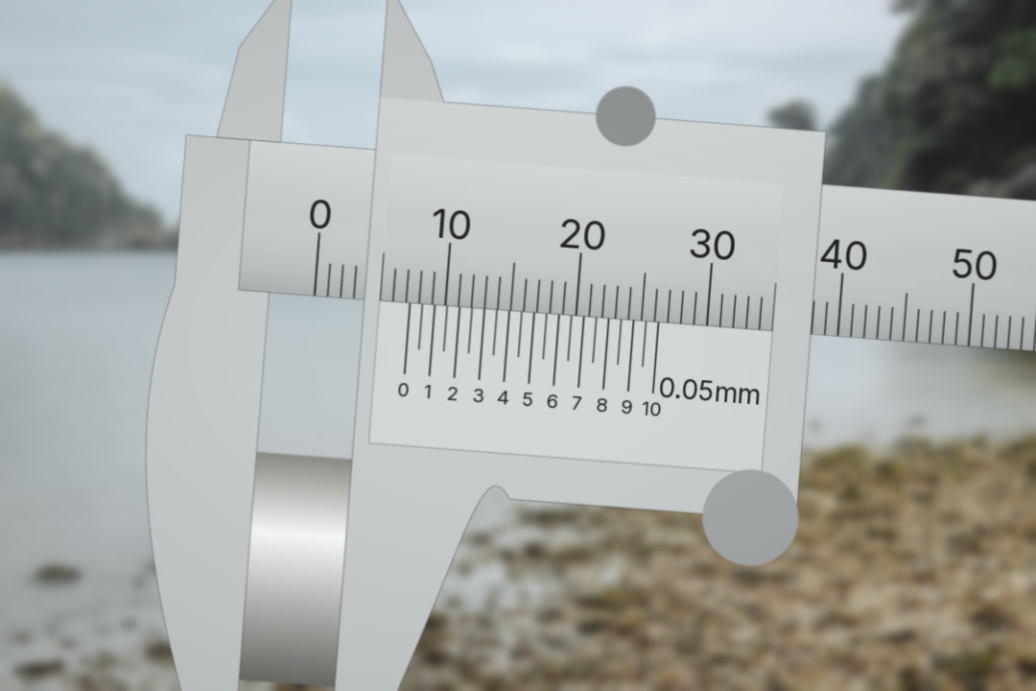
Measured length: 7.3 mm
